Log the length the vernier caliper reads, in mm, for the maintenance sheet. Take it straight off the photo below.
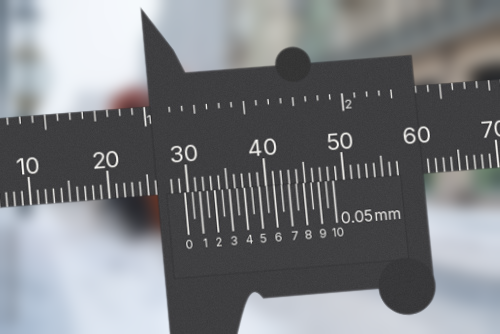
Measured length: 29.6 mm
